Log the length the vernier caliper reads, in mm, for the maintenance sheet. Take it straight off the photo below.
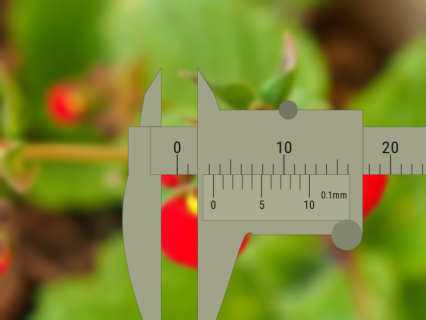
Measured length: 3.4 mm
